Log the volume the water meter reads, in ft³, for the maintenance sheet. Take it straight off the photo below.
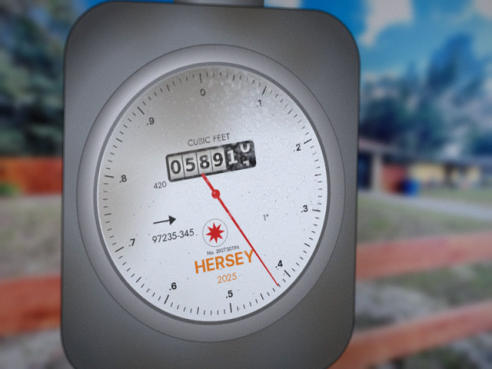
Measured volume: 58910.42 ft³
